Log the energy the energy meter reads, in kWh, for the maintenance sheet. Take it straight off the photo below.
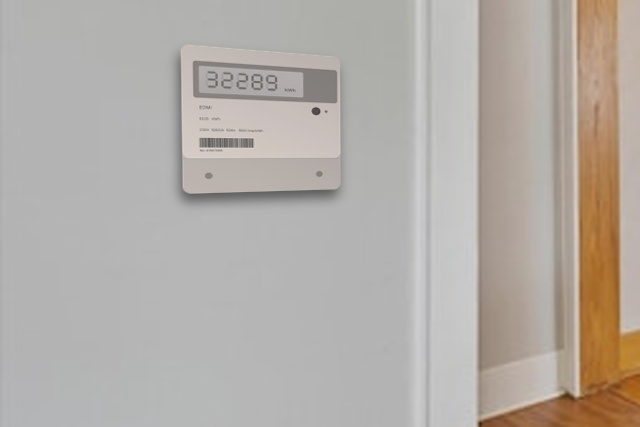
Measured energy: 32289 kWh
